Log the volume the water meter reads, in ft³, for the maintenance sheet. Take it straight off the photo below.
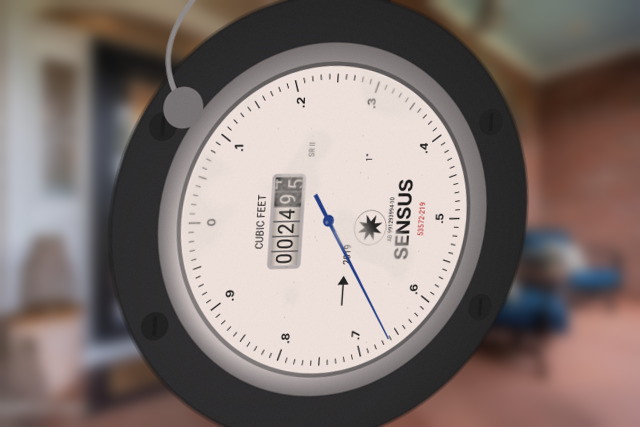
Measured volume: 2494.66 ft³
